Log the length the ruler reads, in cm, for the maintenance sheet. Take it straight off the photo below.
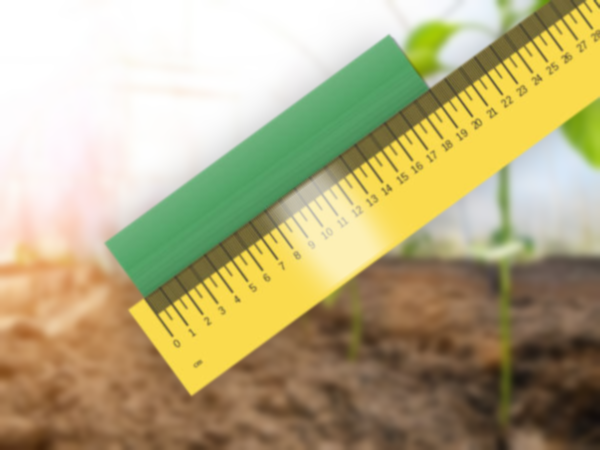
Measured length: 19 cm
